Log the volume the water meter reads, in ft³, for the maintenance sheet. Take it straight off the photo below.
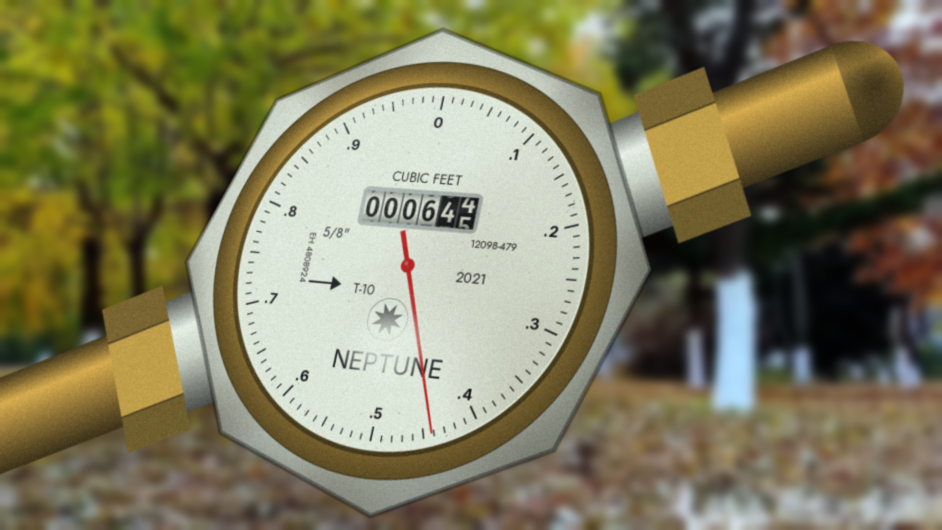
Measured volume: 644.44 ft³
